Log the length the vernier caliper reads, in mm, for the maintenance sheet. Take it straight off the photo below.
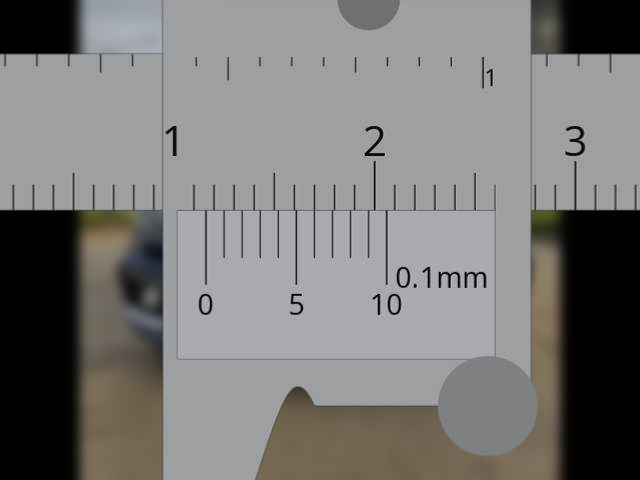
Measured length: 11.6 mm
